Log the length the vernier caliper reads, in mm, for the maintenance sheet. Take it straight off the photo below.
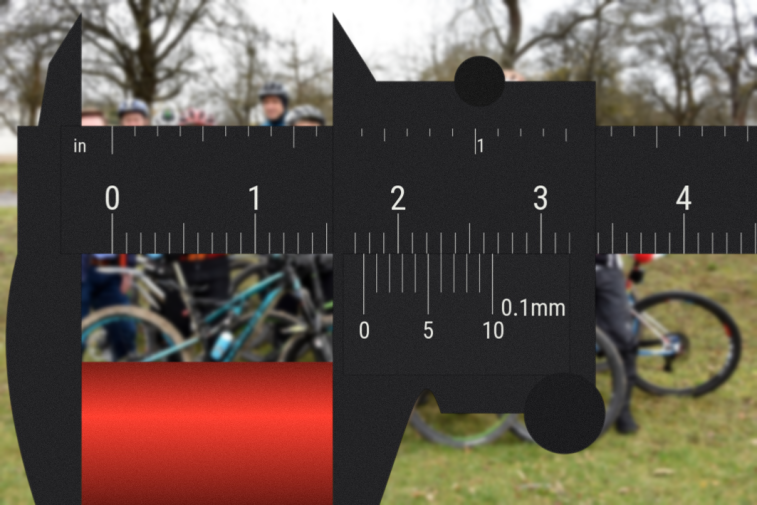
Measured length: 17.6 mm
